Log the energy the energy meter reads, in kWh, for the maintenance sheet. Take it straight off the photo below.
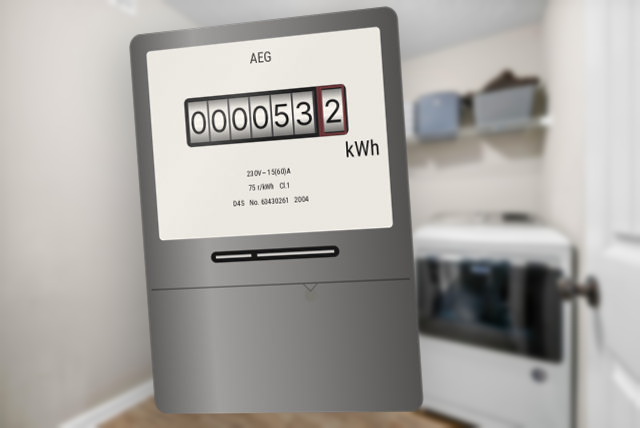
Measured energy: 53.2 kWh
